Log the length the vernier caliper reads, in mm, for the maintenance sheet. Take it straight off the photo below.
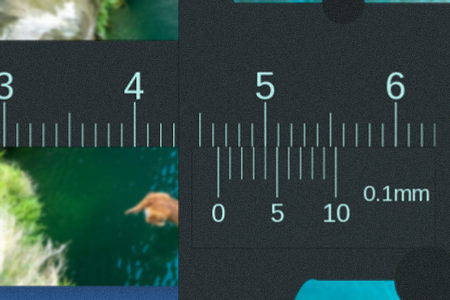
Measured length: 46.4 mm
